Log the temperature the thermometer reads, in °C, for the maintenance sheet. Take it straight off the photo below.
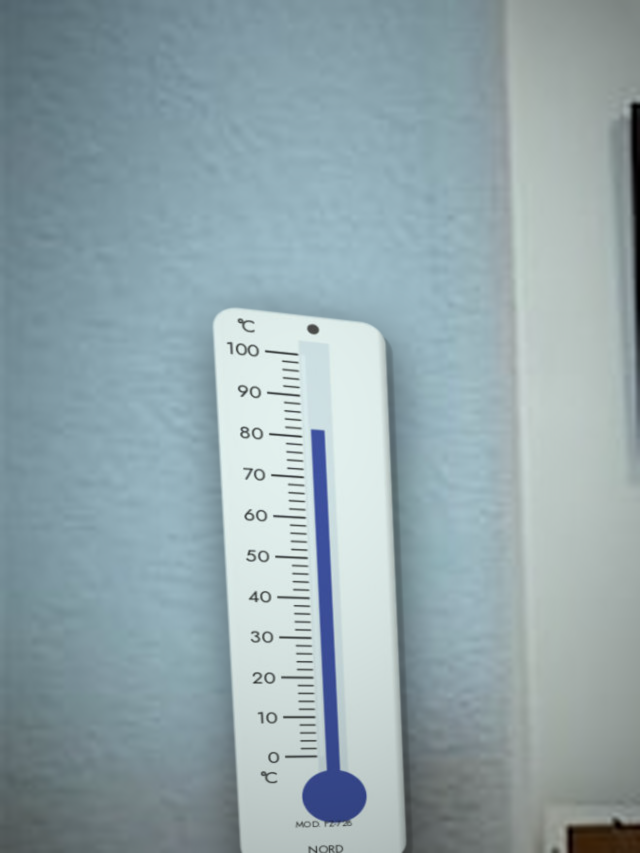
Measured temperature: 82 °C
